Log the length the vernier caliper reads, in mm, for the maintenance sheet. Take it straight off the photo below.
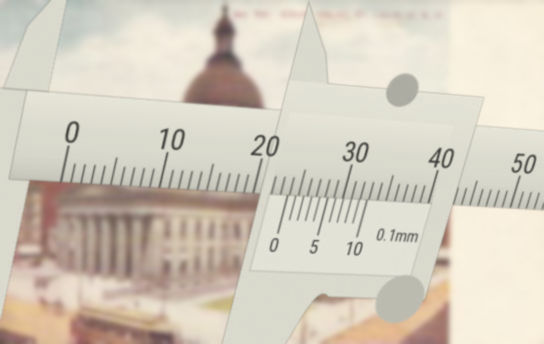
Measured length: 23.8 mm
